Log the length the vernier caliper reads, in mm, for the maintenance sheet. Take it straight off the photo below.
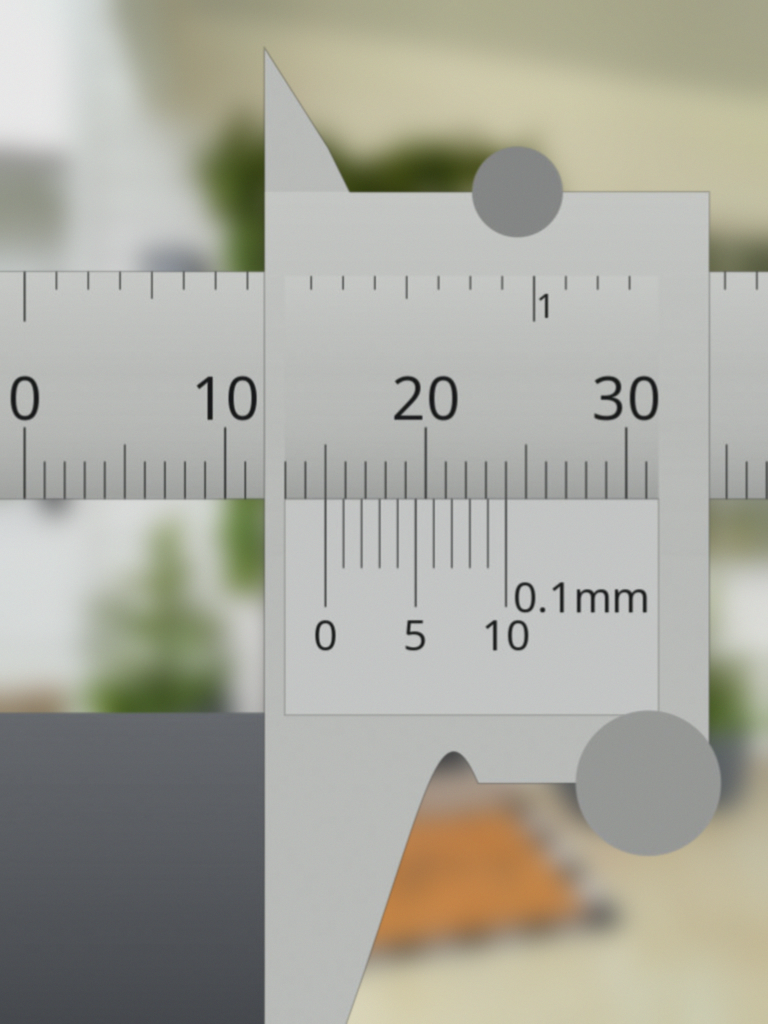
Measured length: 15.0 mm
